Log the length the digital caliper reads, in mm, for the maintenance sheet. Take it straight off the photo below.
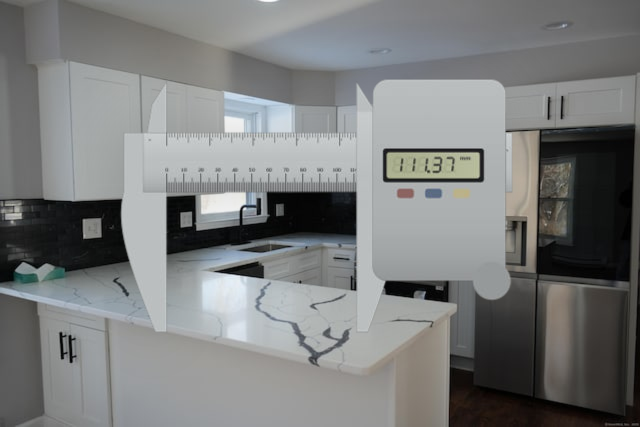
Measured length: 111.37 mm
